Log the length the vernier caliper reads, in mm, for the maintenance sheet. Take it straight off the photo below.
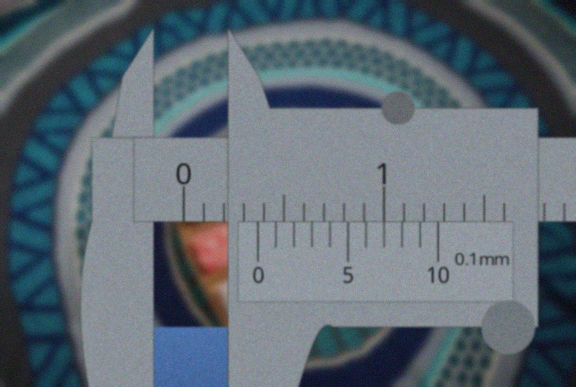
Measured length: 3.7 mm
